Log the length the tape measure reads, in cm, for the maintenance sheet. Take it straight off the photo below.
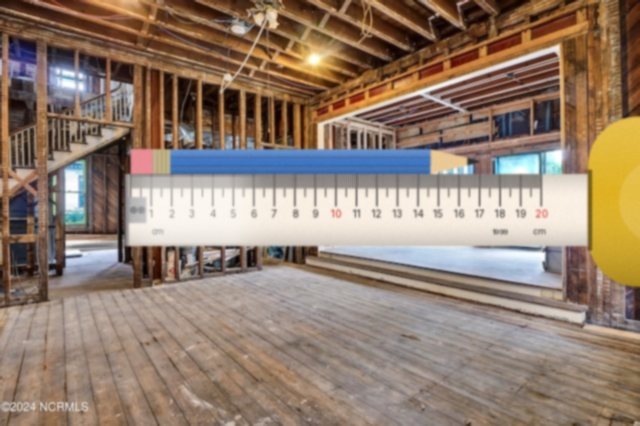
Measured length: 17 cm
